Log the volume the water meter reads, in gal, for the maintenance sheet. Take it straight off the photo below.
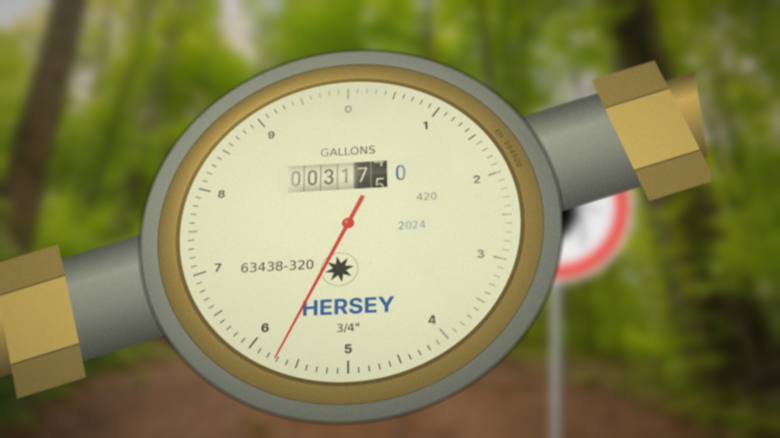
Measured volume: 31745.7 gal
